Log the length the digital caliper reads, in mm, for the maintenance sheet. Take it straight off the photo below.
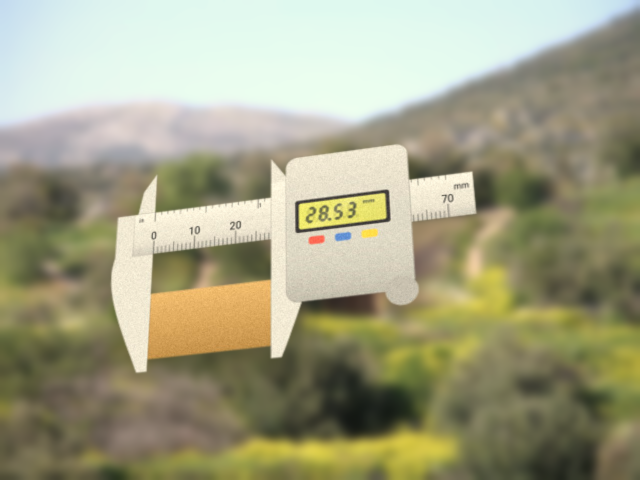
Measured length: 28.53 mm
